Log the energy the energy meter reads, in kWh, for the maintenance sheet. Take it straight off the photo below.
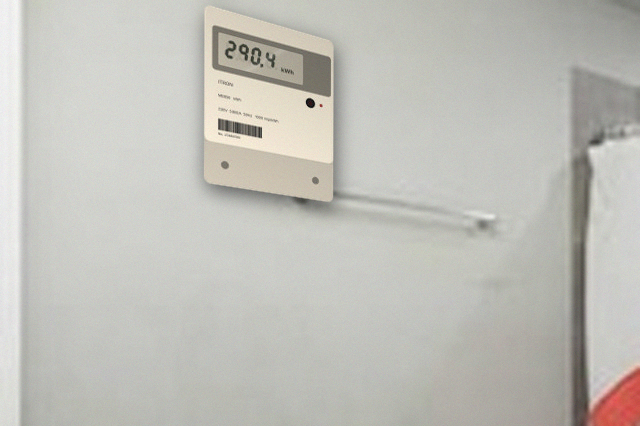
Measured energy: 290.4 kWh
